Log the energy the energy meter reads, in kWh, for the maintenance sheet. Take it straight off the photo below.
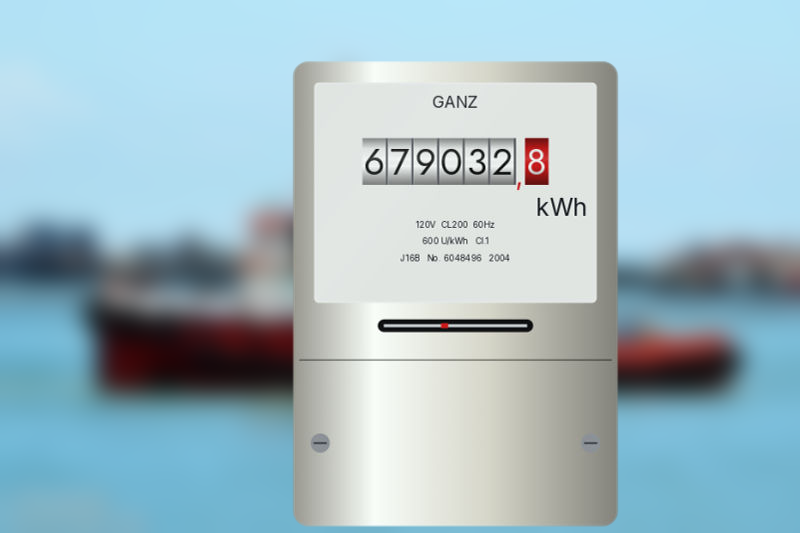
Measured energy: 679032.8 kWh
